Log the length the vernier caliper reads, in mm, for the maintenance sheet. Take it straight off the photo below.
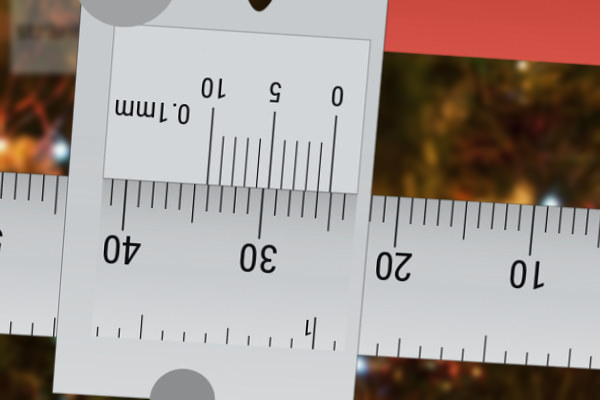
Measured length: 25.1 mm
